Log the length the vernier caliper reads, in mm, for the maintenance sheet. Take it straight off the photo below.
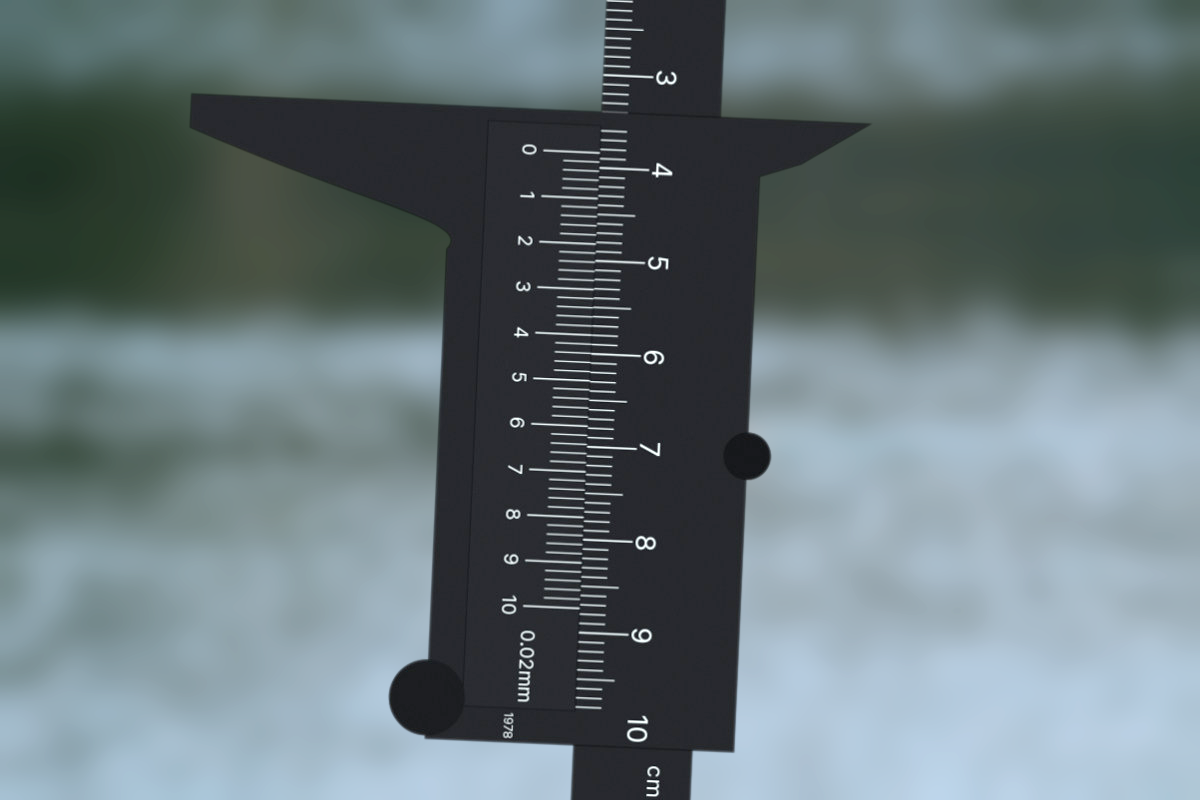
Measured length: 38.4 mm
